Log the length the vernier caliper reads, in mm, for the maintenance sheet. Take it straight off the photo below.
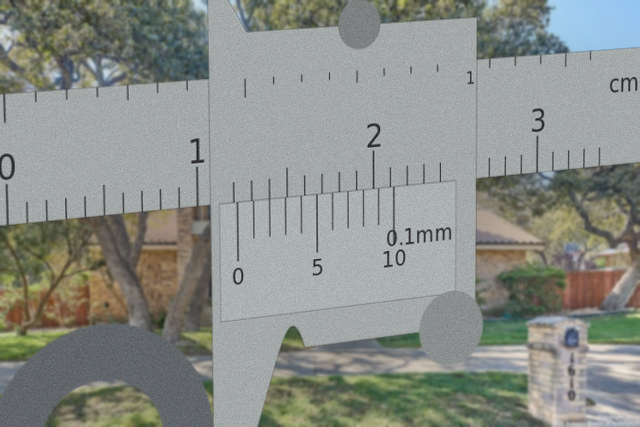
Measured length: 12.2 mm
